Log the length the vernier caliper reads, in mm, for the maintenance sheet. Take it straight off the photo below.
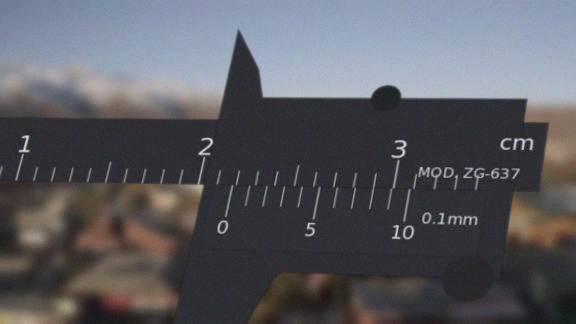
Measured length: 21.8 mm
